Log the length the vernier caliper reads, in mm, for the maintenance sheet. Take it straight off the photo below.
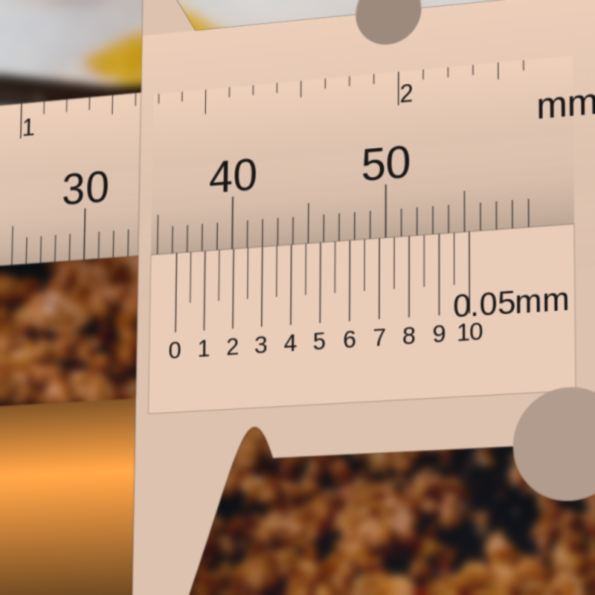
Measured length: 36.3 mm
